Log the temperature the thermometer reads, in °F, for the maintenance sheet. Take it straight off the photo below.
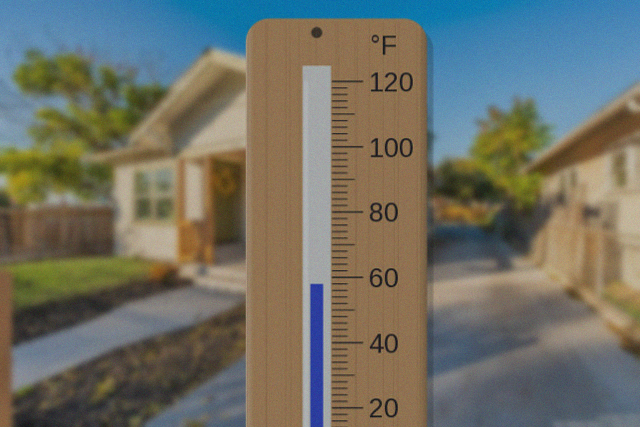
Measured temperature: 58 °F
